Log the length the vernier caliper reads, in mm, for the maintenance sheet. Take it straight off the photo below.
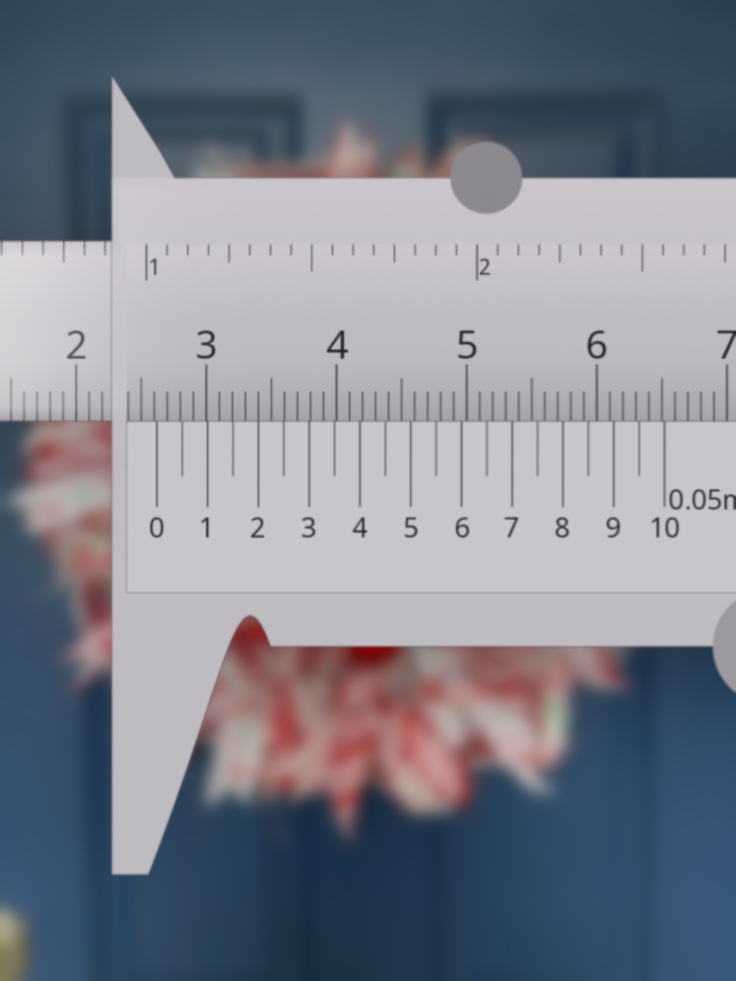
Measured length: 26.2 mm
